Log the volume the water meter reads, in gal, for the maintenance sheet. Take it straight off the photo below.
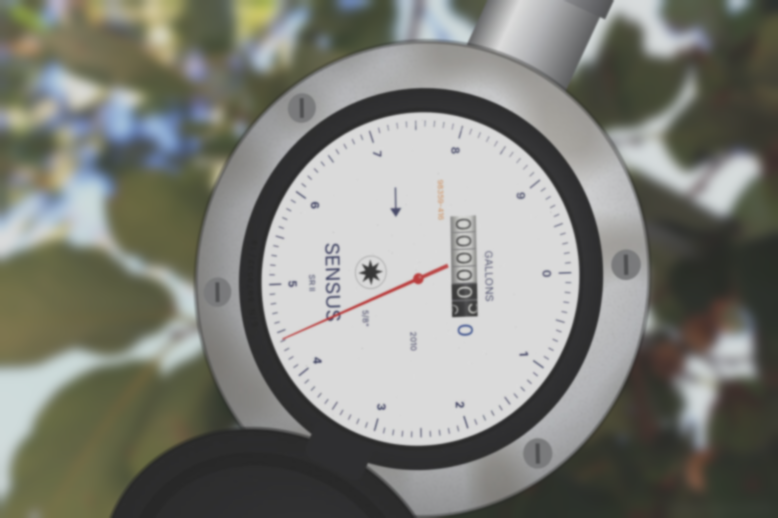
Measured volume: 54.4 gal
